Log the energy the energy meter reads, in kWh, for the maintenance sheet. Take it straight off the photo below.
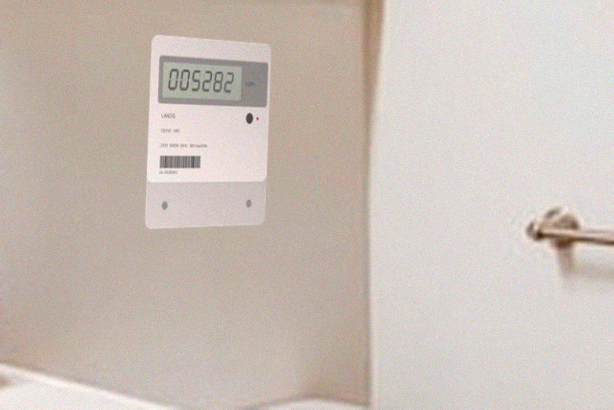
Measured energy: 5282 kWh
